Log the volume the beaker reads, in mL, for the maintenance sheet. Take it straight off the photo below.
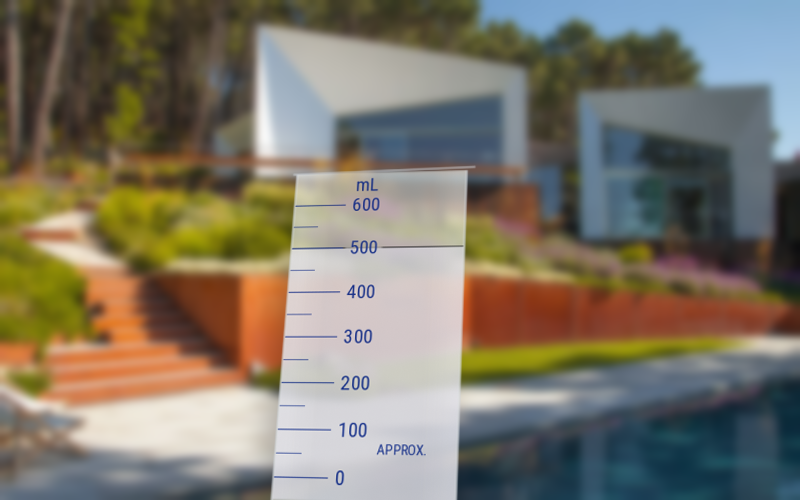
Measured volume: 500 mL
